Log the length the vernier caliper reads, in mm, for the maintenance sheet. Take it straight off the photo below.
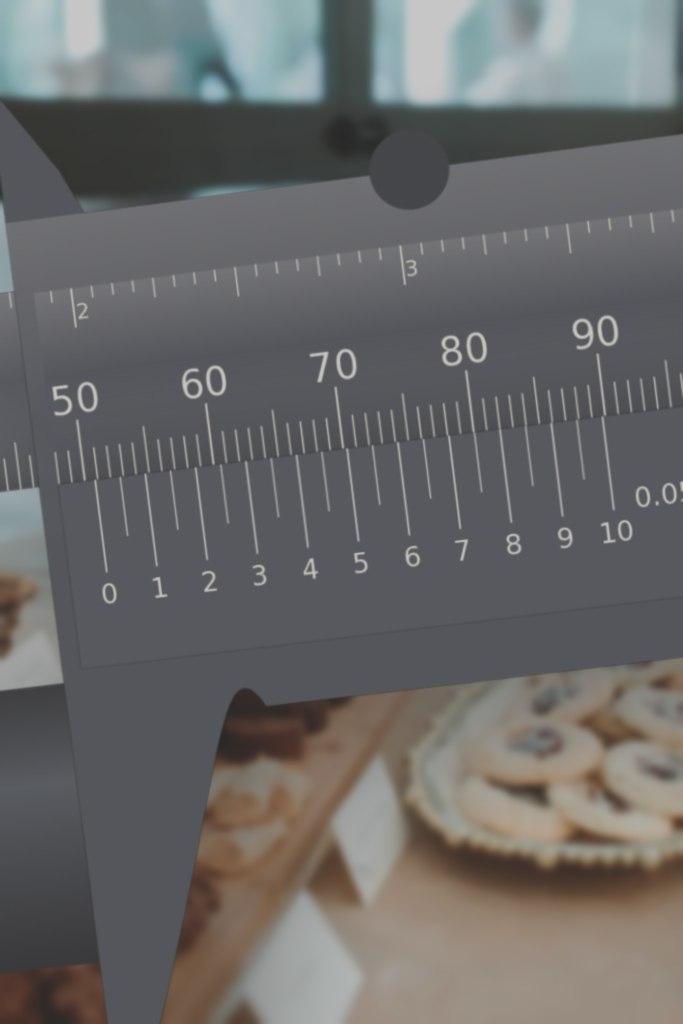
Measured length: 50.8 mm
